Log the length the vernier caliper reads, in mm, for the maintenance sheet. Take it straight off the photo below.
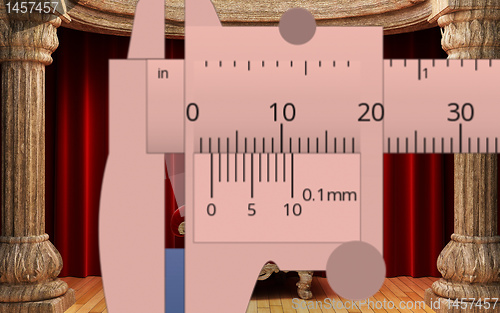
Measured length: 2.2 mm
